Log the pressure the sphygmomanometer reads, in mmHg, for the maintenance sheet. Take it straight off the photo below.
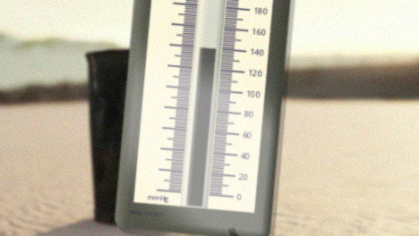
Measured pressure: 140 mmHg
